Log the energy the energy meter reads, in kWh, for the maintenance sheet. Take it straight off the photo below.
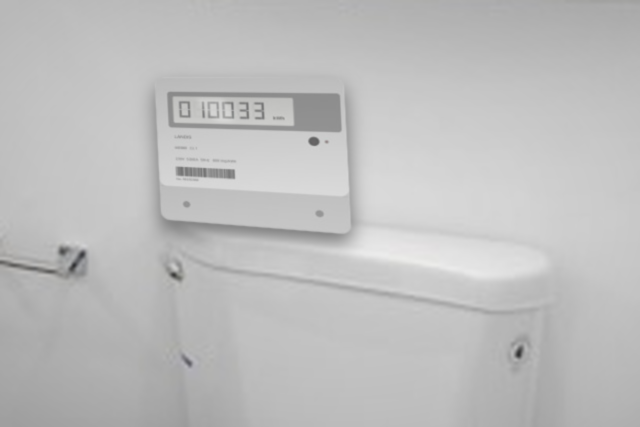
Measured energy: 10033 kWh
